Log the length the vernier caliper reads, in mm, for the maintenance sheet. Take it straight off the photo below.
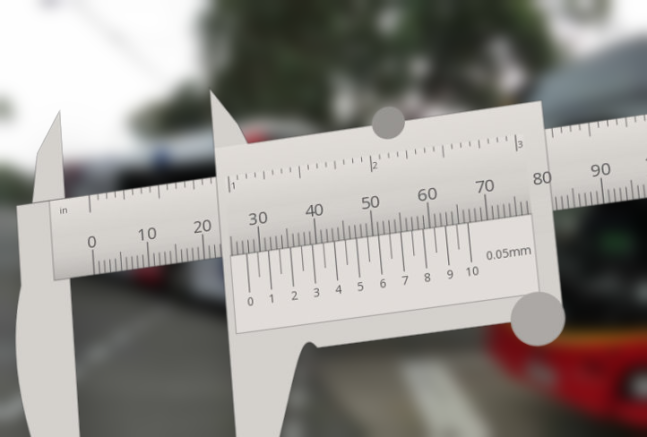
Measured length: 27.6 mm
